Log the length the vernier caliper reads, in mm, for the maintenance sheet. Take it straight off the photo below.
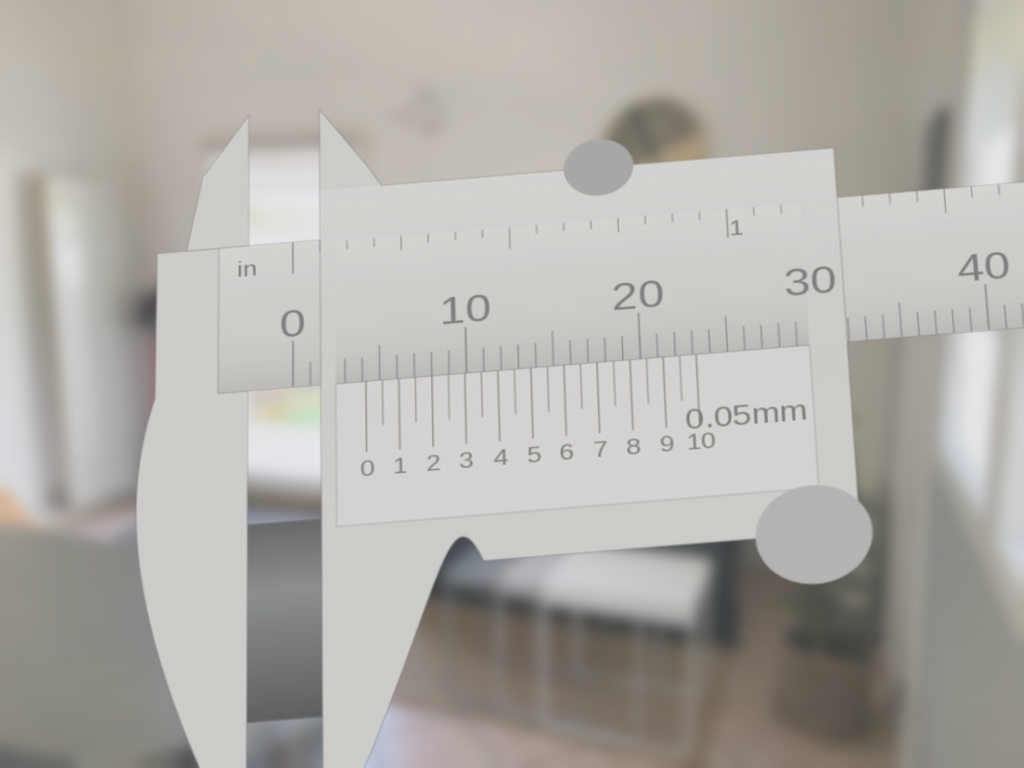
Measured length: 4.2 mm
